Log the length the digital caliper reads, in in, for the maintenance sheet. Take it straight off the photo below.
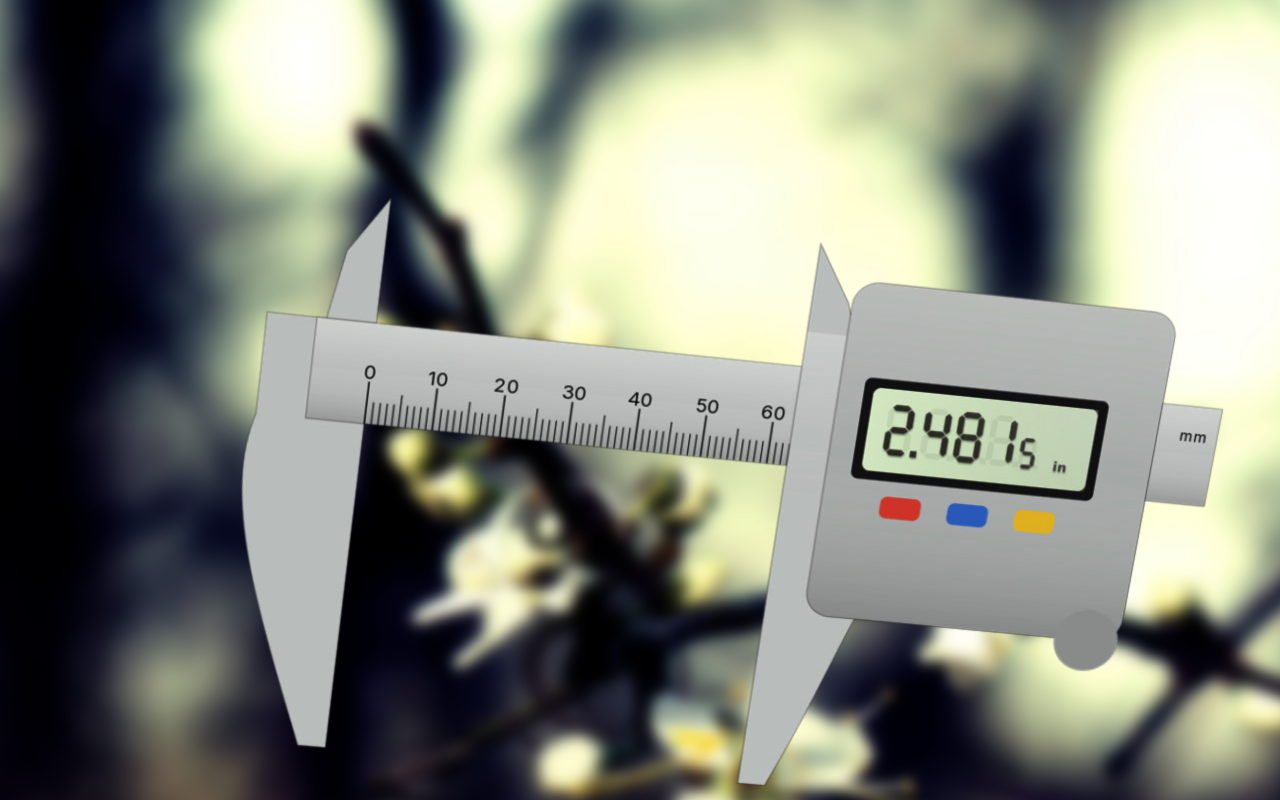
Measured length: 2.4815 in
